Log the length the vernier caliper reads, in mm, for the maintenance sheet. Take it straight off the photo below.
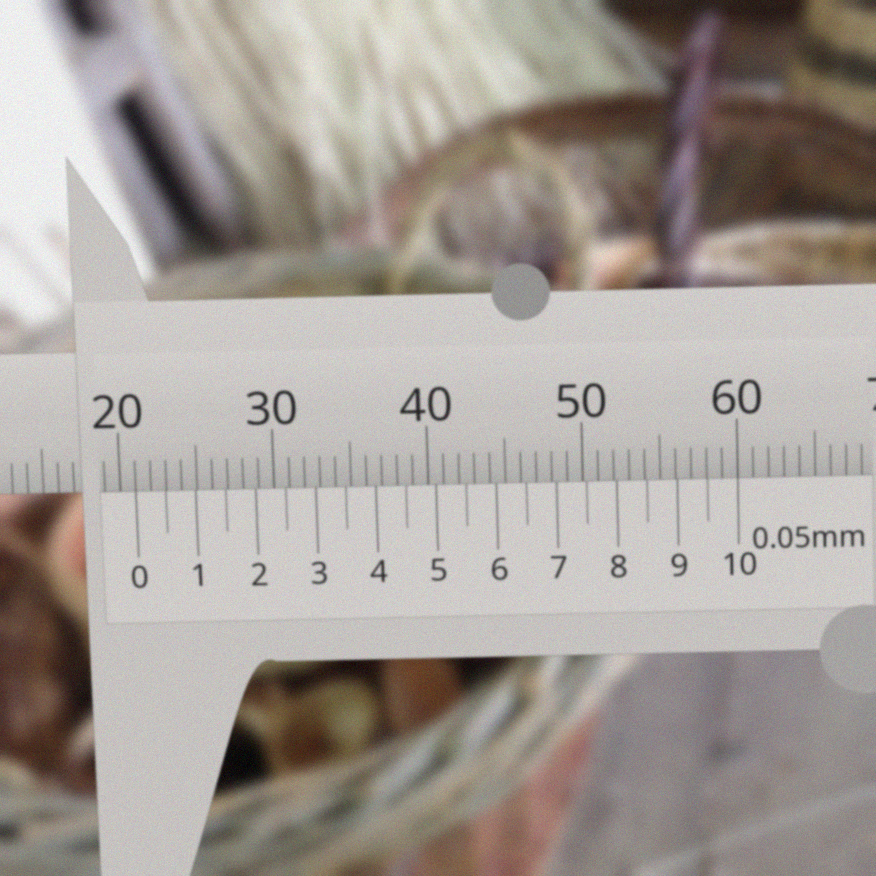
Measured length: 21.0 mm
